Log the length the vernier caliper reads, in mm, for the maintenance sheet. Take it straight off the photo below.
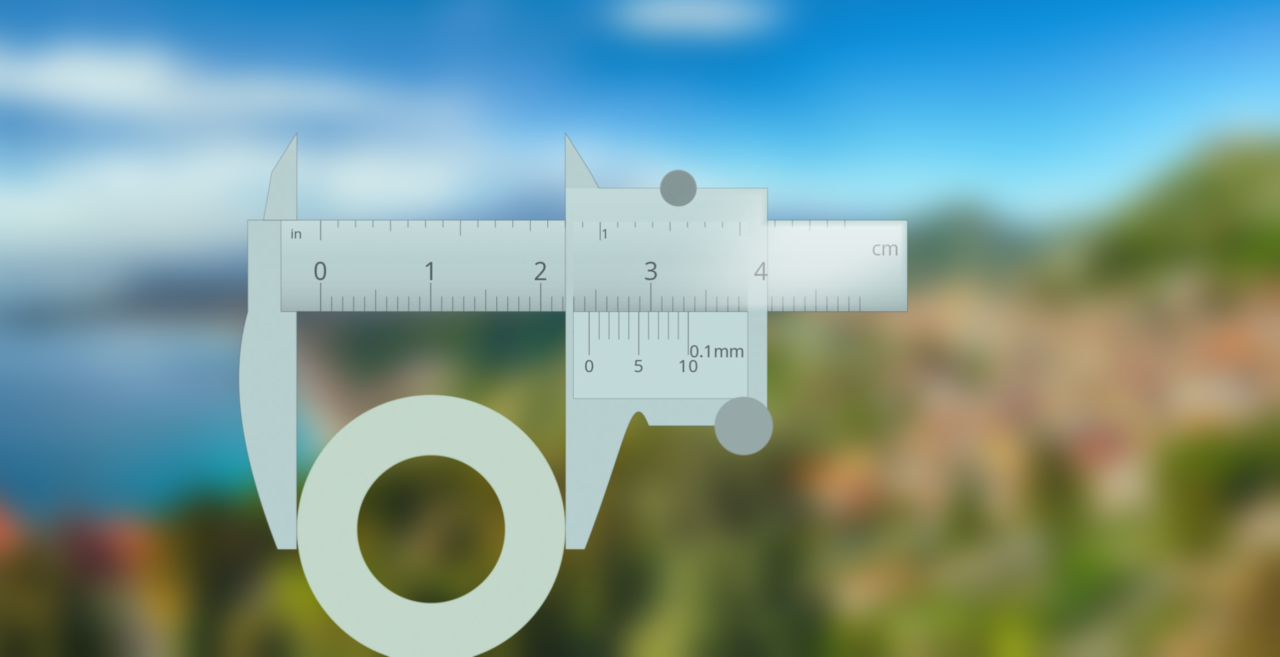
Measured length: 24.4 mm
